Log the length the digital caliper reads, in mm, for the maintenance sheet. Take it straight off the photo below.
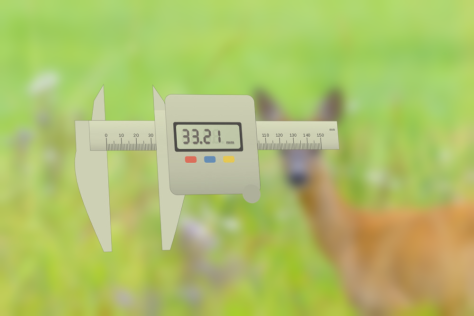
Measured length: 33.21 mm
